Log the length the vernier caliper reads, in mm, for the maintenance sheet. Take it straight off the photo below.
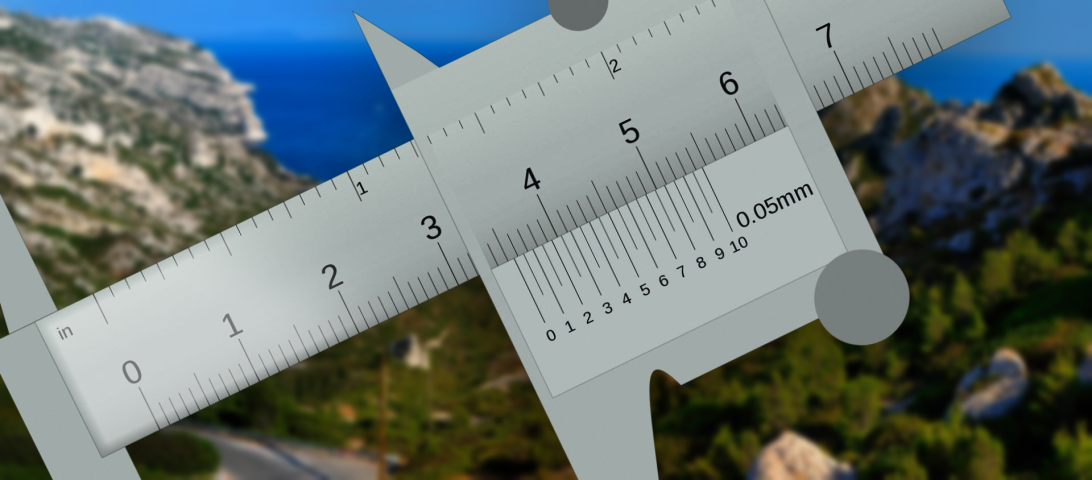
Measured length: 35.6 mm
